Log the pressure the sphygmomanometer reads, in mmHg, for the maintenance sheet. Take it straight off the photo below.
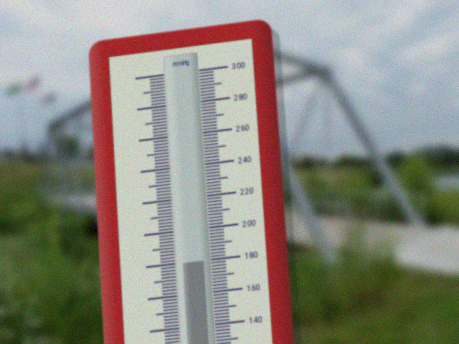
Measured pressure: 180 mmHg
